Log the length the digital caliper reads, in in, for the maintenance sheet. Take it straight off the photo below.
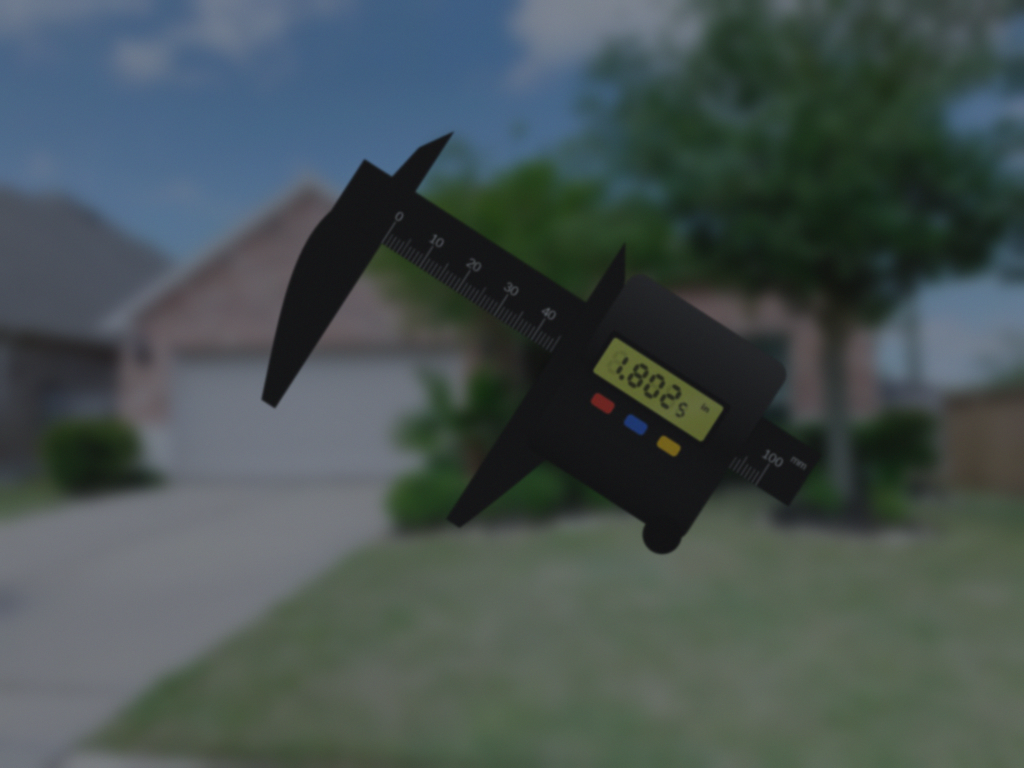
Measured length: 1.8025 in
